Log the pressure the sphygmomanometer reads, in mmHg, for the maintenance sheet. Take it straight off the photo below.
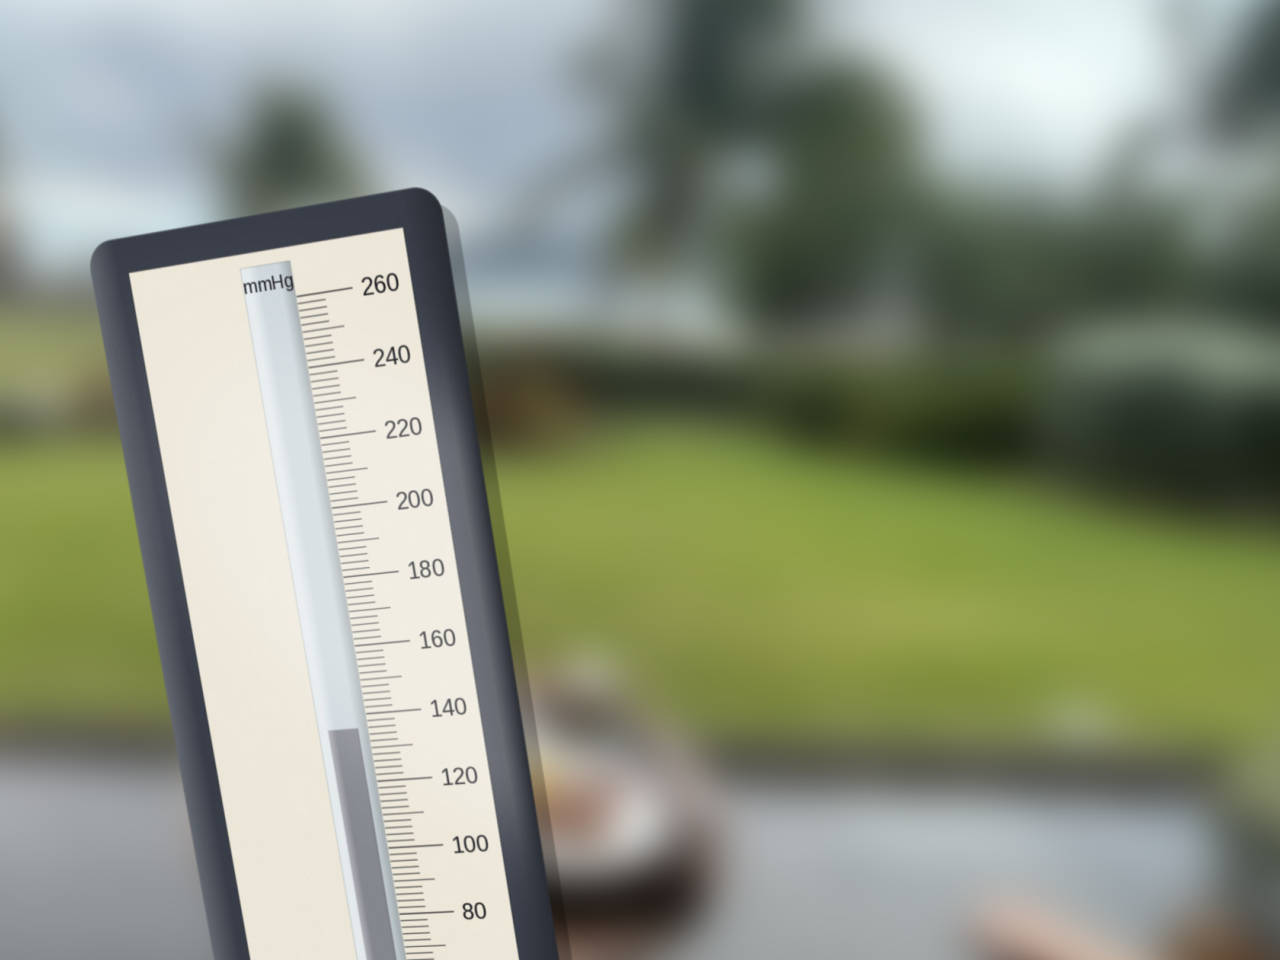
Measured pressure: 136 mmHg
